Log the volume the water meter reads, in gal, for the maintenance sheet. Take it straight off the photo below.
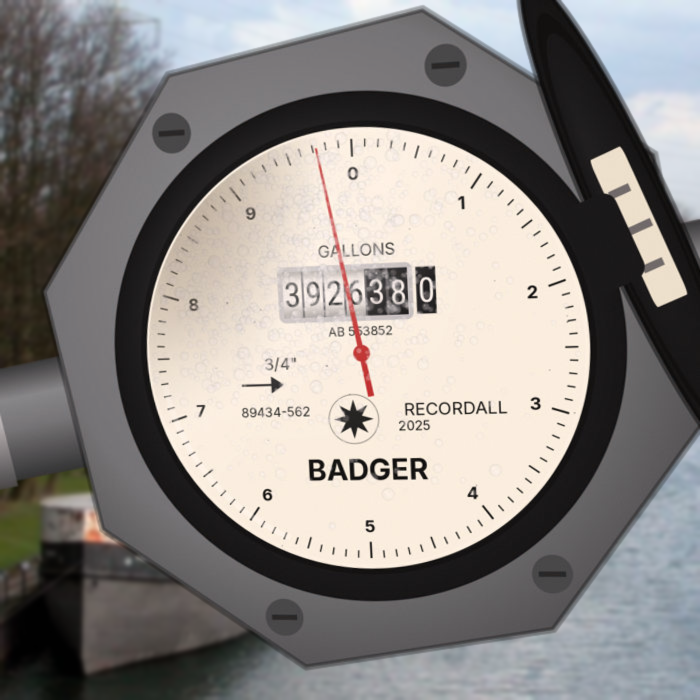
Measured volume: 3926379.7 gal
